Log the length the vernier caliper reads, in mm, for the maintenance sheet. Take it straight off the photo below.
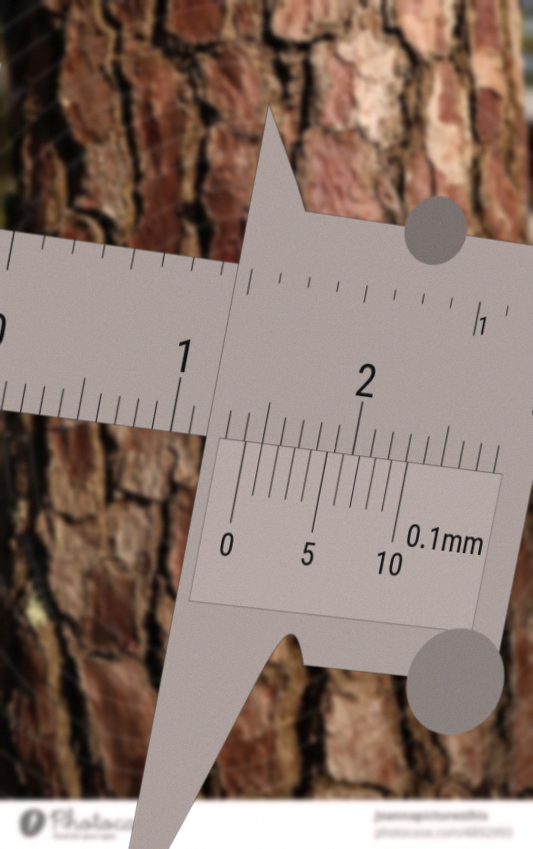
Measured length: 14.1 mm
